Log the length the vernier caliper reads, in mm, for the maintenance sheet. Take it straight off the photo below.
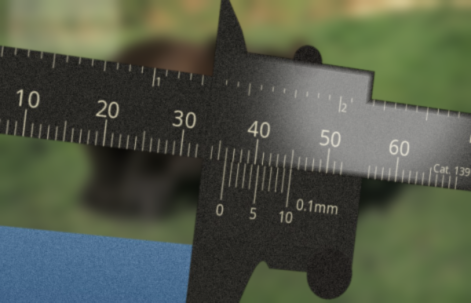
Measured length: 36.0 mm
